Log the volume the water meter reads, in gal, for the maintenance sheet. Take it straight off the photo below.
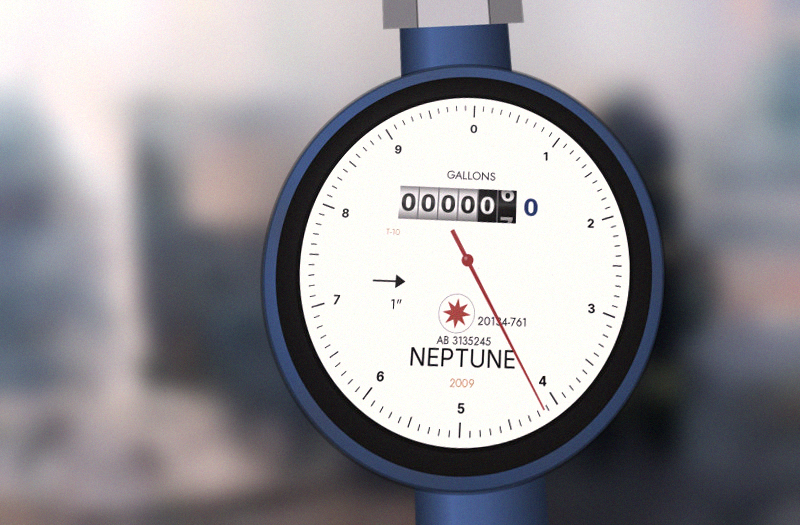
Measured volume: 64.1 gal
